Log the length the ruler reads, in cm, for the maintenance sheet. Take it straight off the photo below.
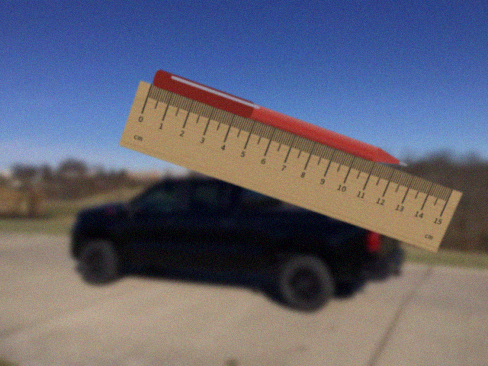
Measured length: 12.5 cm
